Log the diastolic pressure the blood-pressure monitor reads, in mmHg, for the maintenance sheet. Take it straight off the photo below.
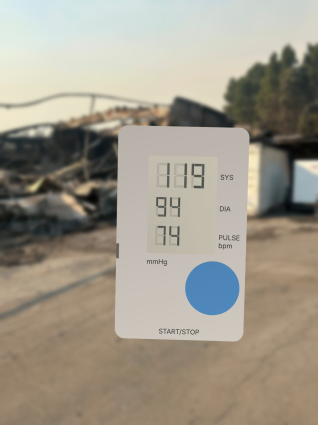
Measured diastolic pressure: 94 mmHg
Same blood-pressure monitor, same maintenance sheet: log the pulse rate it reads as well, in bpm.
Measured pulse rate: 74 bpm
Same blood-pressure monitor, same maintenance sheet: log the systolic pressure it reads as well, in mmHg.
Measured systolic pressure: 119 mmHg
